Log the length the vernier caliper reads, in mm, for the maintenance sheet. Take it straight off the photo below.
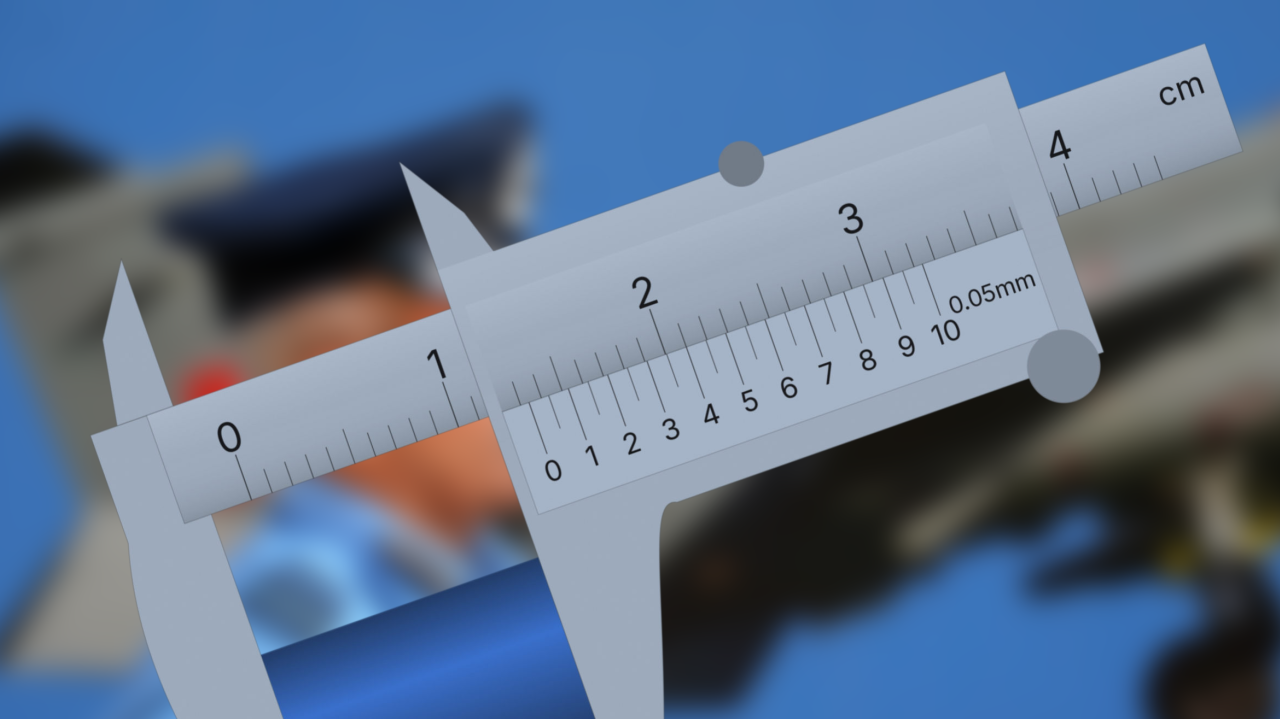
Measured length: 13.4 mm
